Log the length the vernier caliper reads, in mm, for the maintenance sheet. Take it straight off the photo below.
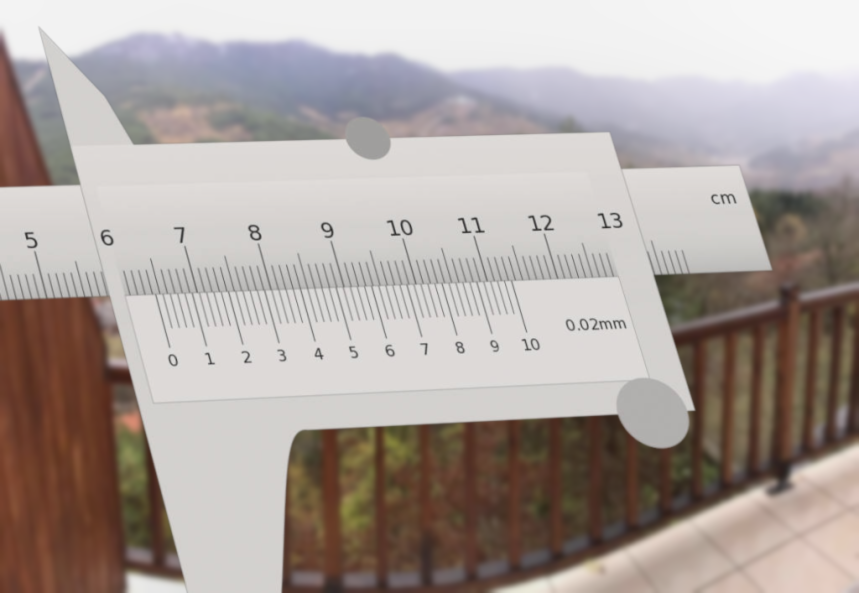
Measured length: 64.4 mm
